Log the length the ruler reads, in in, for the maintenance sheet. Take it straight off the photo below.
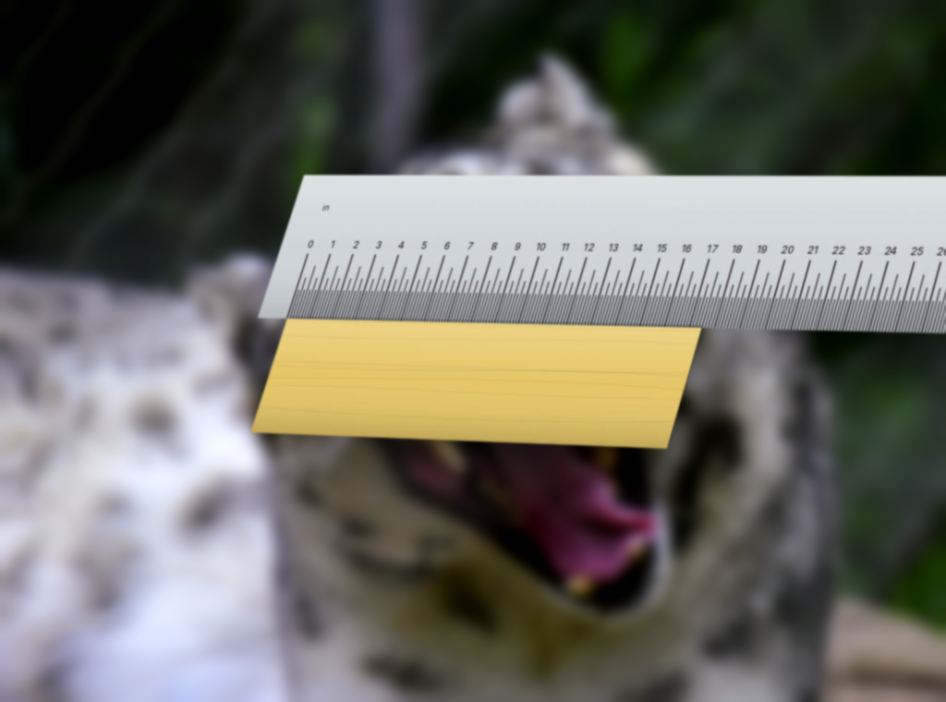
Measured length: 17.5 in
